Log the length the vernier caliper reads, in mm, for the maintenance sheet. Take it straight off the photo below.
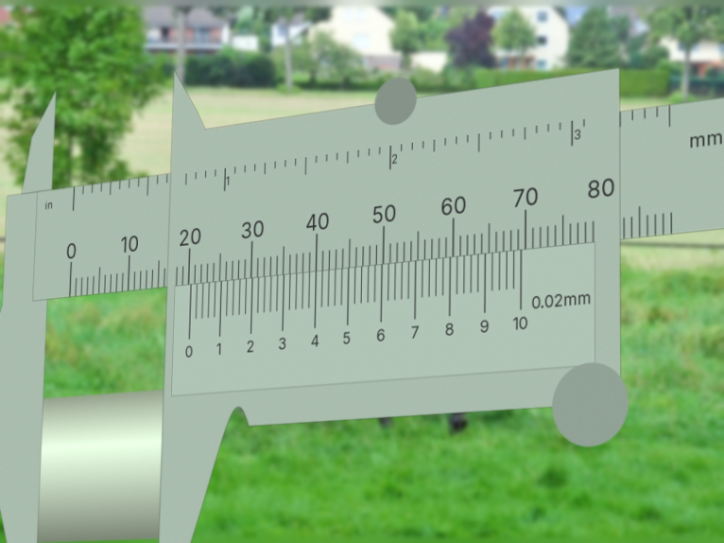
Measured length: 20.4 mm
